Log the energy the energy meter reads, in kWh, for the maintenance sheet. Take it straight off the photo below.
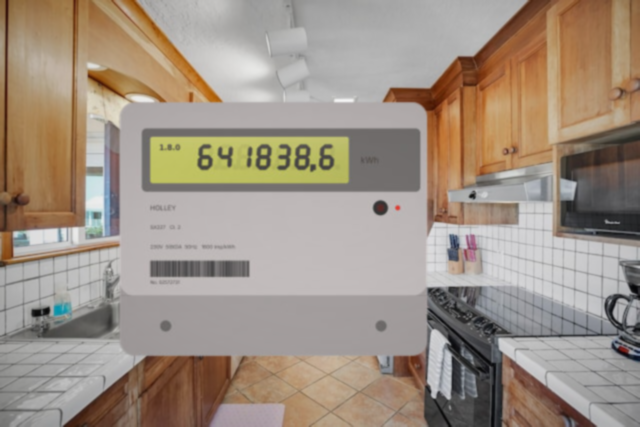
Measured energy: 641838.6 kWh
